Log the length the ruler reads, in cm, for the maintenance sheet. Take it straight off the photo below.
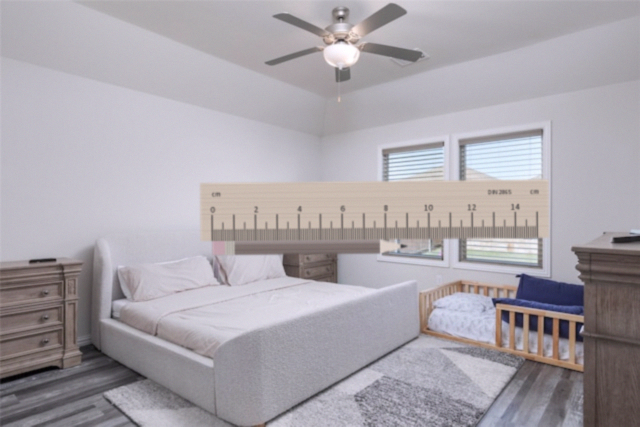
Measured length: 9 cm
